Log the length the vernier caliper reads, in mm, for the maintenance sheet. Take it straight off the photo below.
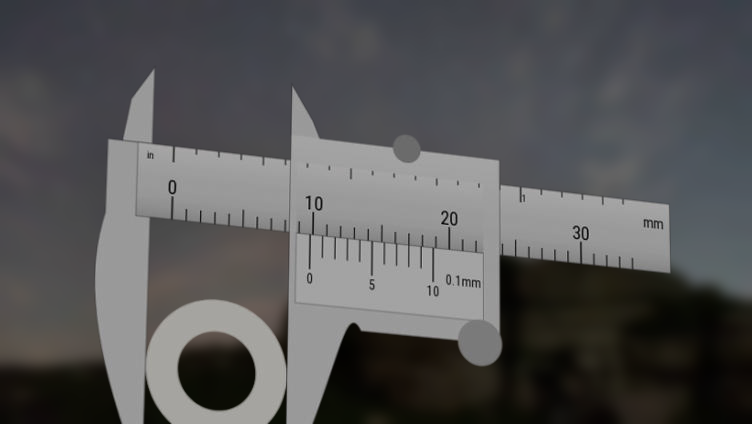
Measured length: 9.8 mm
